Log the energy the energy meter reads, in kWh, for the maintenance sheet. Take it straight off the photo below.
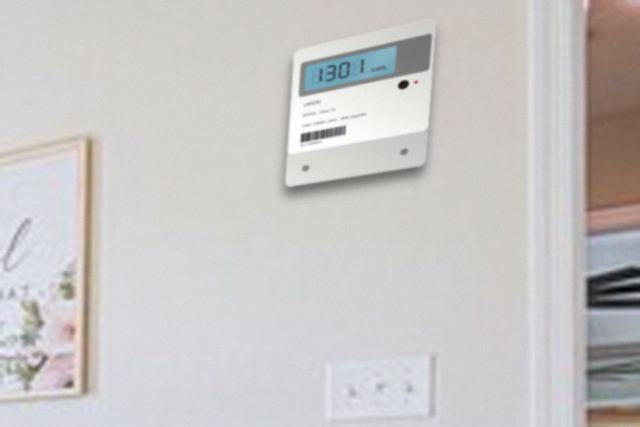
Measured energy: 1301 kWh
